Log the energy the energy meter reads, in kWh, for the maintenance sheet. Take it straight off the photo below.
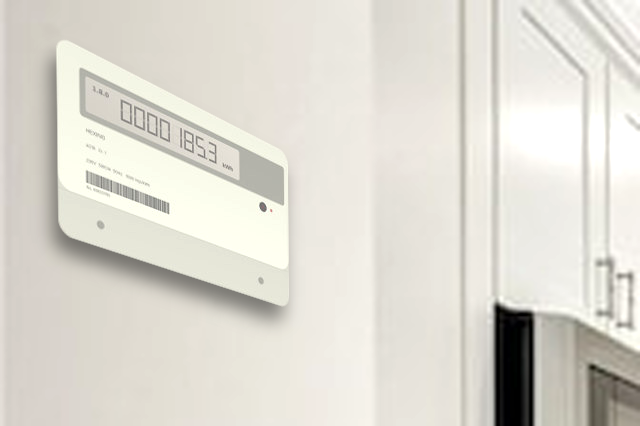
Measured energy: 185.3 kWh
